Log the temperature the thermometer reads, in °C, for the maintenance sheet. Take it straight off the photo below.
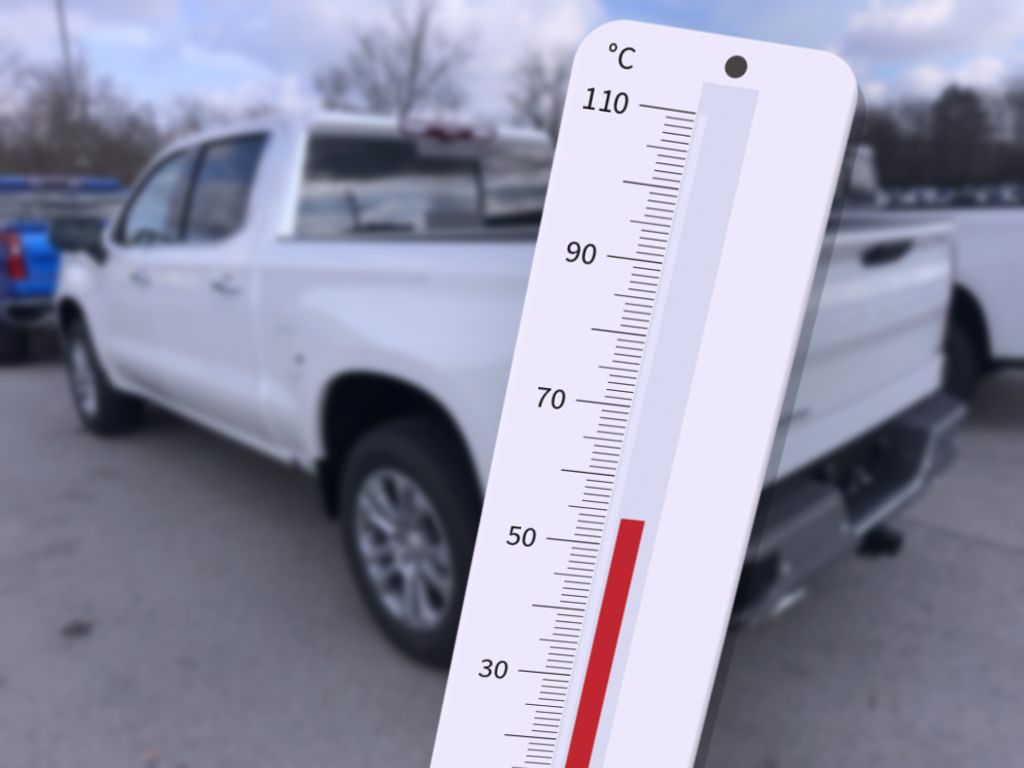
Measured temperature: 54 °C
